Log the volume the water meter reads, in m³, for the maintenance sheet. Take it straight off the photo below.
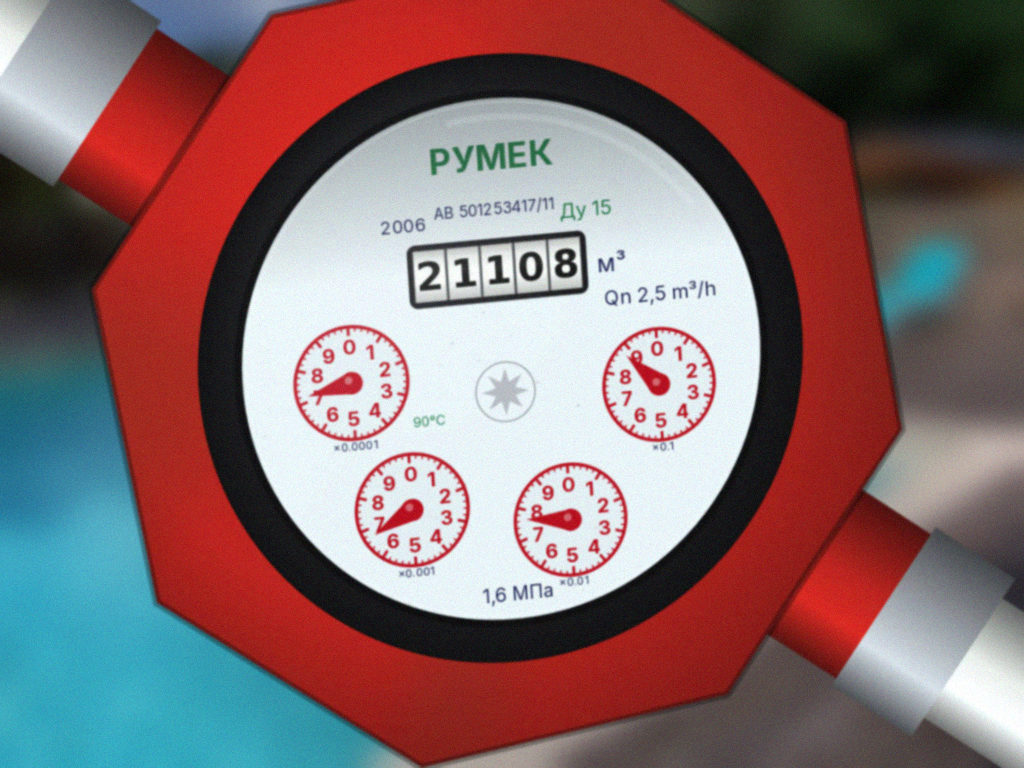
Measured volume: 21108.8767 m³
